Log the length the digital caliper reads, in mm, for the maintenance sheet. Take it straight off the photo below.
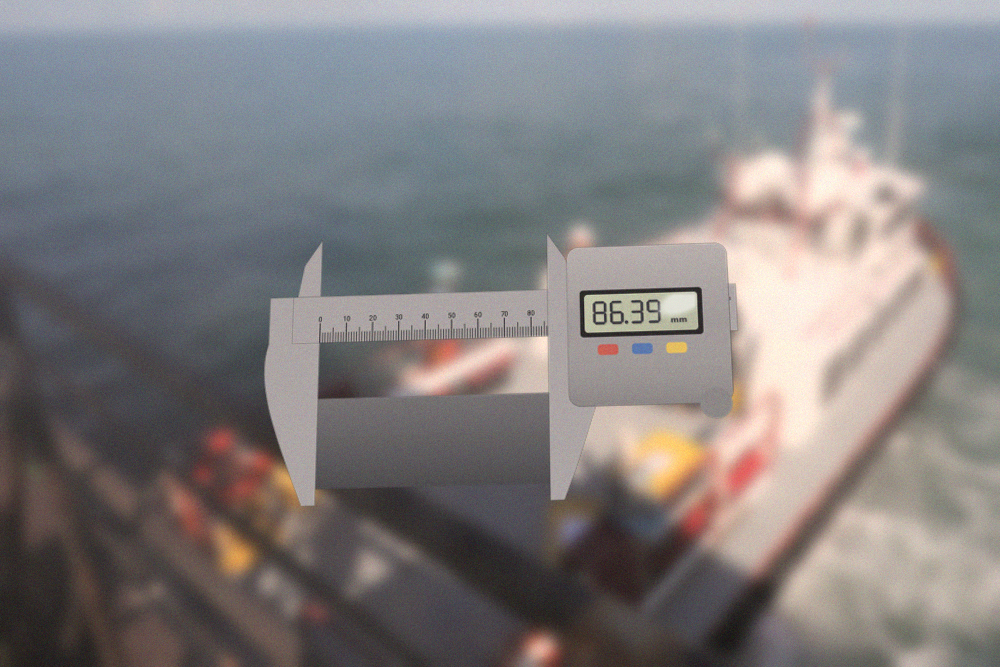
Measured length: 86.39 mm
